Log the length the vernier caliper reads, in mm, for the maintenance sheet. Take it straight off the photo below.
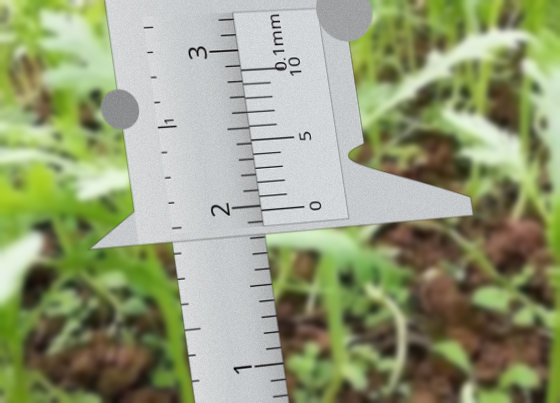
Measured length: 19.7 mm
